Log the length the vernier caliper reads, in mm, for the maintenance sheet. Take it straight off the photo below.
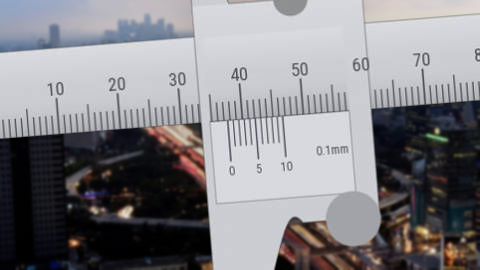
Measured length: 37.6 mm
